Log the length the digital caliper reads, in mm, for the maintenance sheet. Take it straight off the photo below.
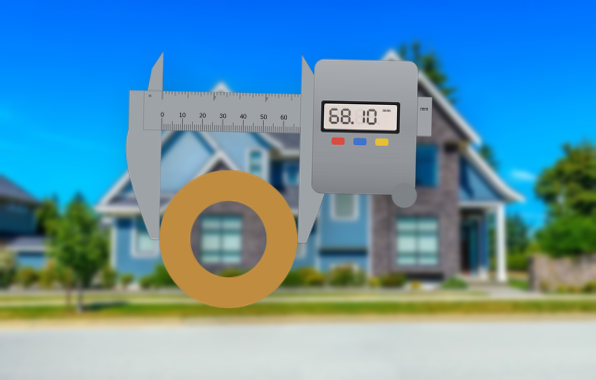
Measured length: 68.10 mm
